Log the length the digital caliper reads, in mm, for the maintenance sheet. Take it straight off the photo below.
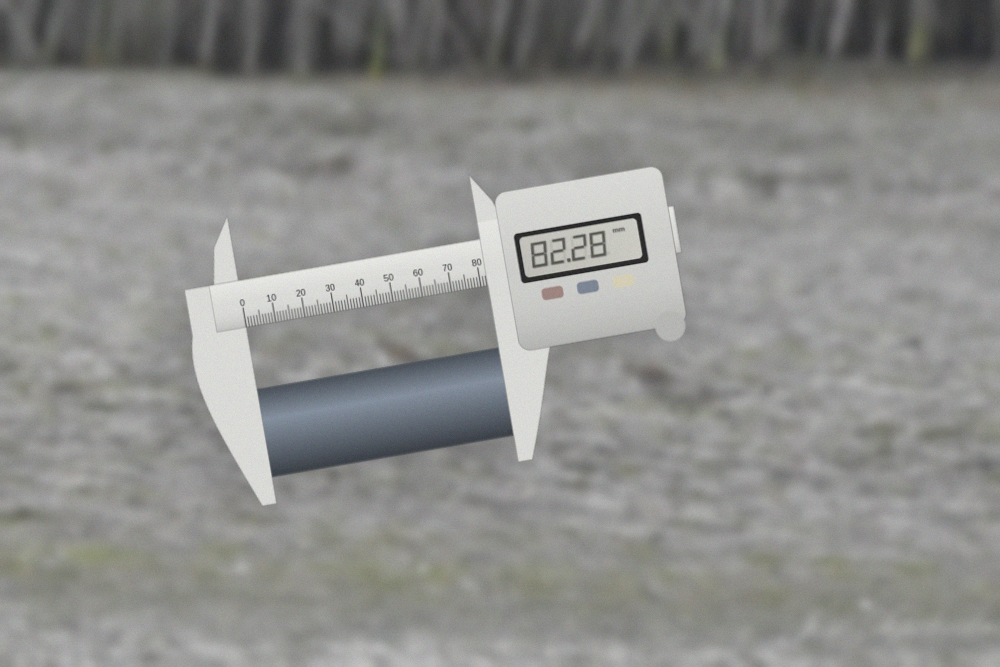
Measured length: 82.28 mm
